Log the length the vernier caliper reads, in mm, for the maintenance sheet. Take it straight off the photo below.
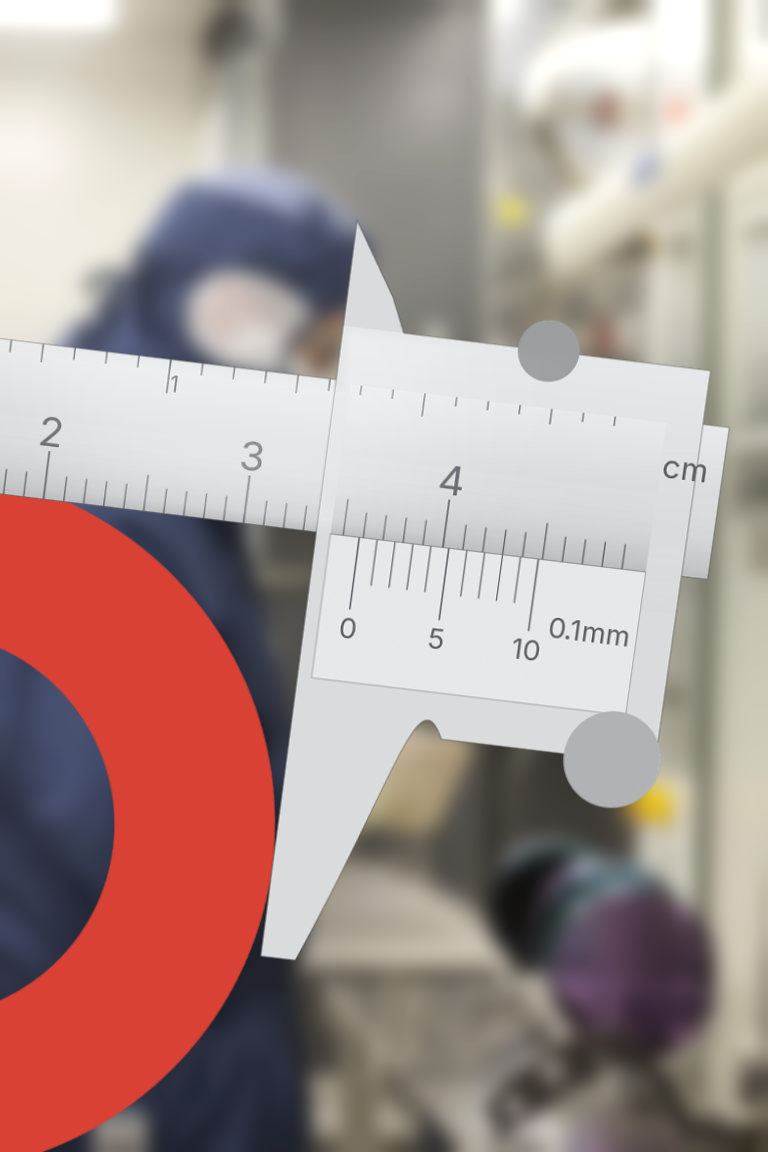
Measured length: 35.8 mm
